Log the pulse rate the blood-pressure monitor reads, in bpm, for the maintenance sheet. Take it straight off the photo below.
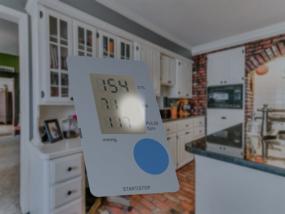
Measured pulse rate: 117 bpm
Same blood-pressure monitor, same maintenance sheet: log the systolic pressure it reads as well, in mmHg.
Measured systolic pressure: 154 mmHg
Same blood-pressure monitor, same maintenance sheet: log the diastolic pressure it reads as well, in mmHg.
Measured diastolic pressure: 71 mmHg
